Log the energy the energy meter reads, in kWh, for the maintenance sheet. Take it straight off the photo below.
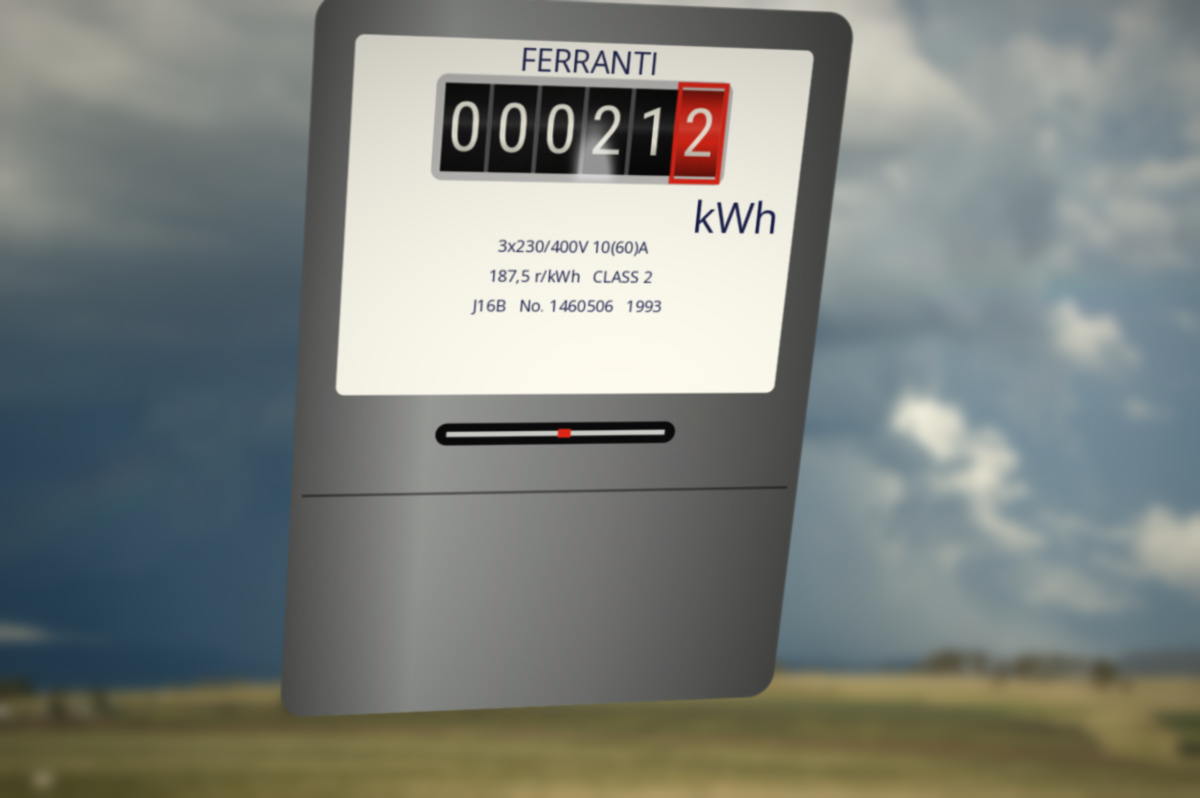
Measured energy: 21.2 kWh
